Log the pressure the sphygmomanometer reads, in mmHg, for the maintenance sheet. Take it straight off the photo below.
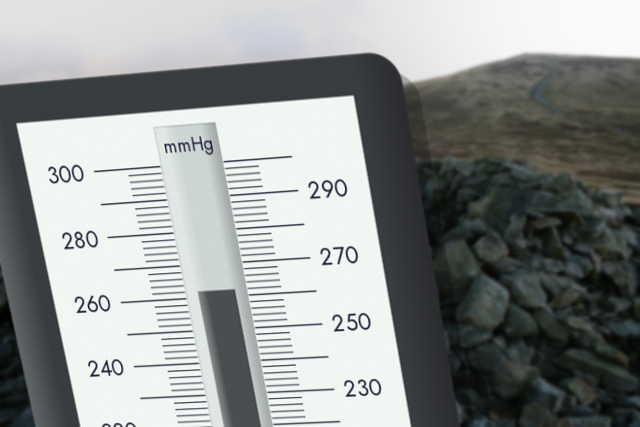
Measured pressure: 262 mmHg
